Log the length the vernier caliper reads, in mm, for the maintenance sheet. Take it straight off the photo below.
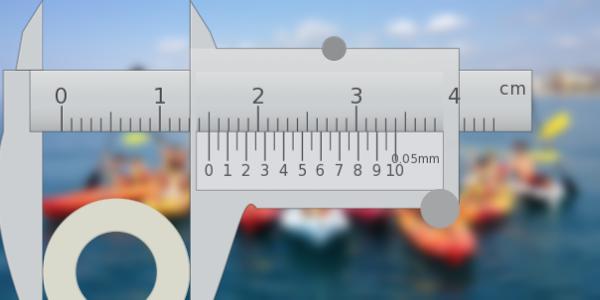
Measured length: 15.0 mm
